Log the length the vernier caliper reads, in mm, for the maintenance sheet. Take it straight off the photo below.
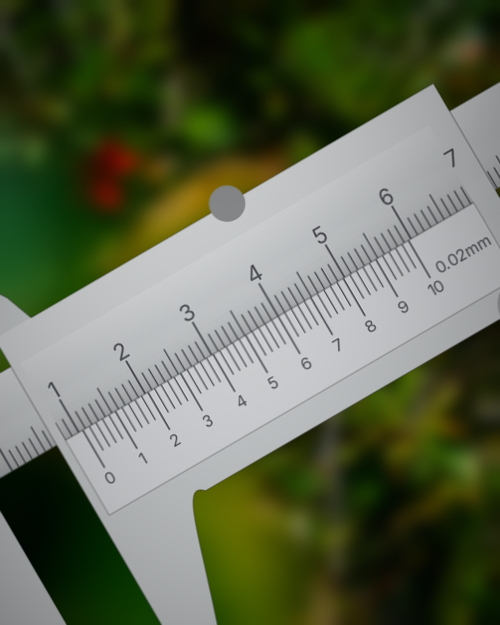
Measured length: 10.6 mm
